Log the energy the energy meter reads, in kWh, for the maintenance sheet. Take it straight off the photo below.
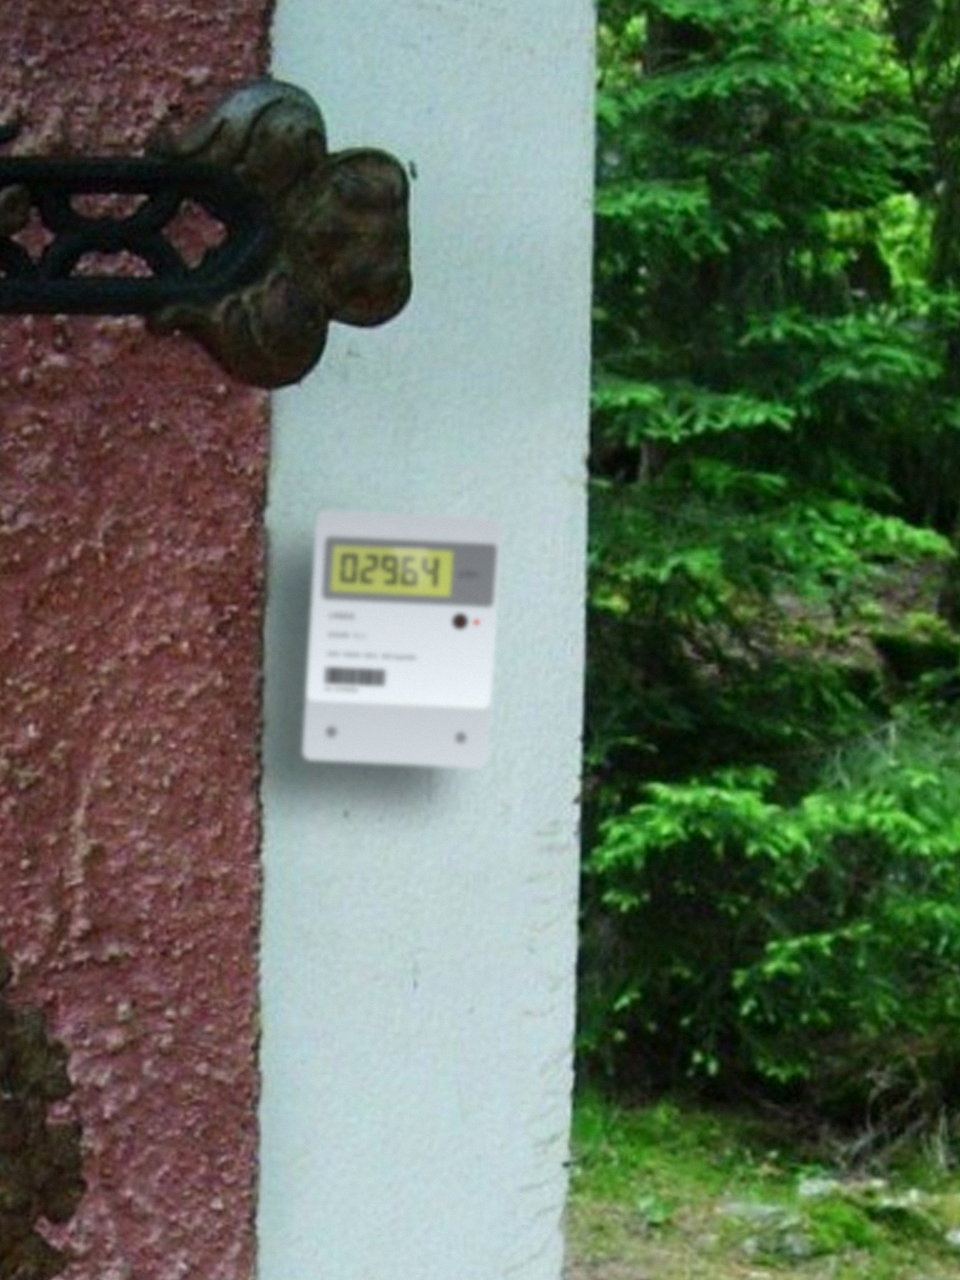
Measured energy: 2964 kWh
